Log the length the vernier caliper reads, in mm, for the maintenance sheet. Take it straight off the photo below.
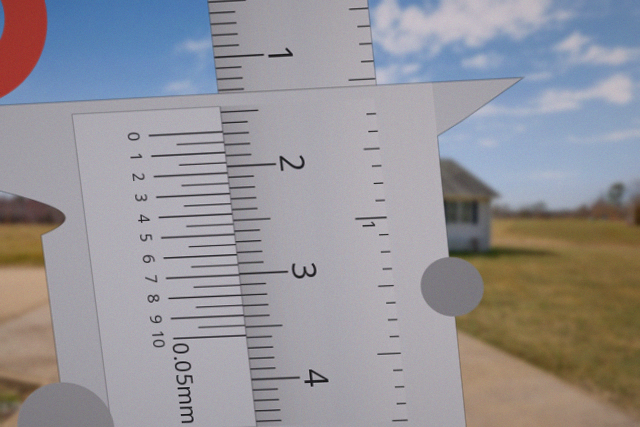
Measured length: 16.8 mm
